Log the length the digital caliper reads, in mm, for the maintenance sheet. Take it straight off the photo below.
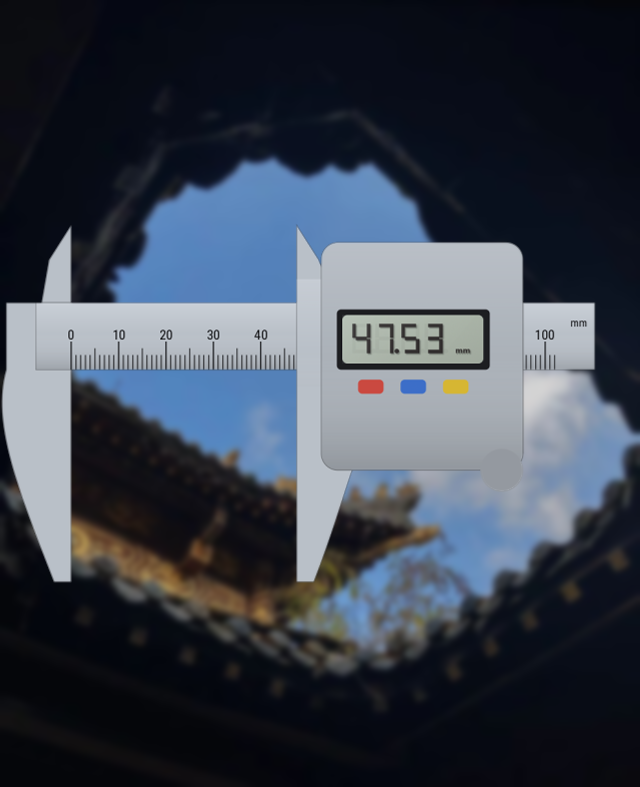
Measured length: 47.53 mm
